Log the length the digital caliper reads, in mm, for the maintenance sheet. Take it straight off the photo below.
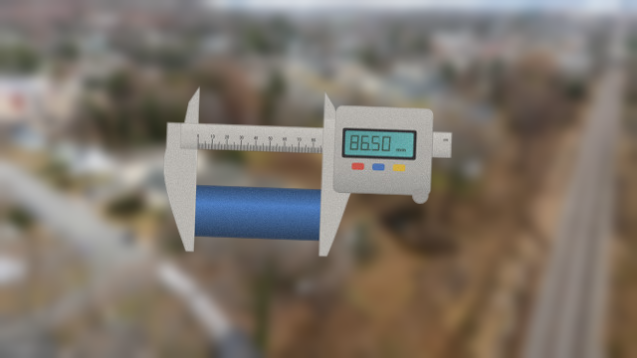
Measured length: 86.50 mm
